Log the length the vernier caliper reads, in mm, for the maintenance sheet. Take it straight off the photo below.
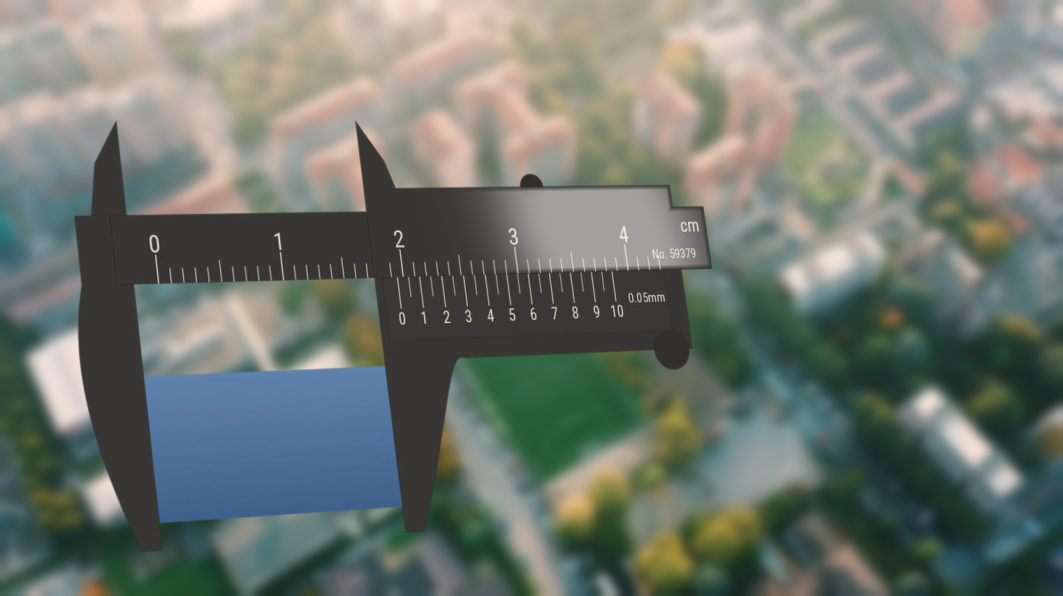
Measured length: 19.5 mm
